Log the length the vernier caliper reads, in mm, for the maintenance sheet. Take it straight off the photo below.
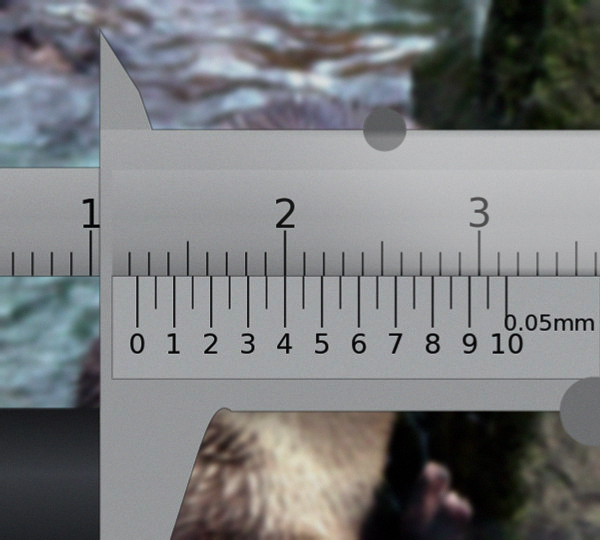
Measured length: 12.4 mm
